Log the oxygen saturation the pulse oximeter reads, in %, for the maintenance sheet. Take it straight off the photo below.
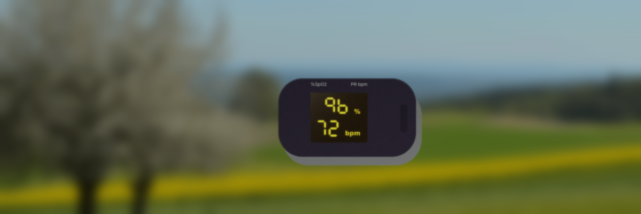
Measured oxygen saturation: 96 %
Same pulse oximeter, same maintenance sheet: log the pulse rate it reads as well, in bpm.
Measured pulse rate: 72 bpm
